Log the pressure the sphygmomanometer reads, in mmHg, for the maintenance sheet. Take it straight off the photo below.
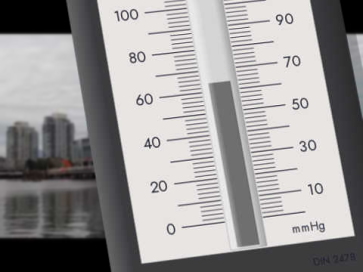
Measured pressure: 64 mmHg
